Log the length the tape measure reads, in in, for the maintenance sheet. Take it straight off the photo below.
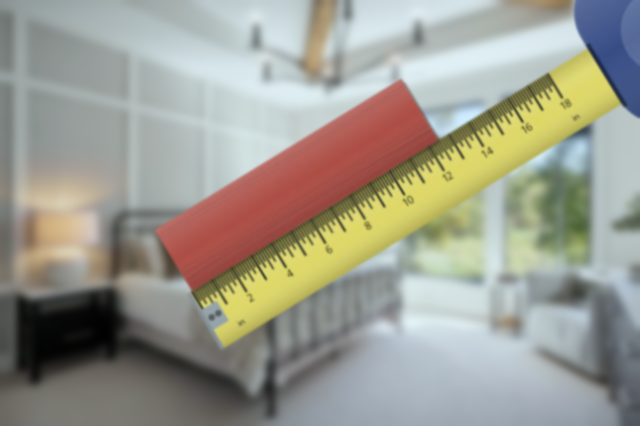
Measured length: 12.5 in
